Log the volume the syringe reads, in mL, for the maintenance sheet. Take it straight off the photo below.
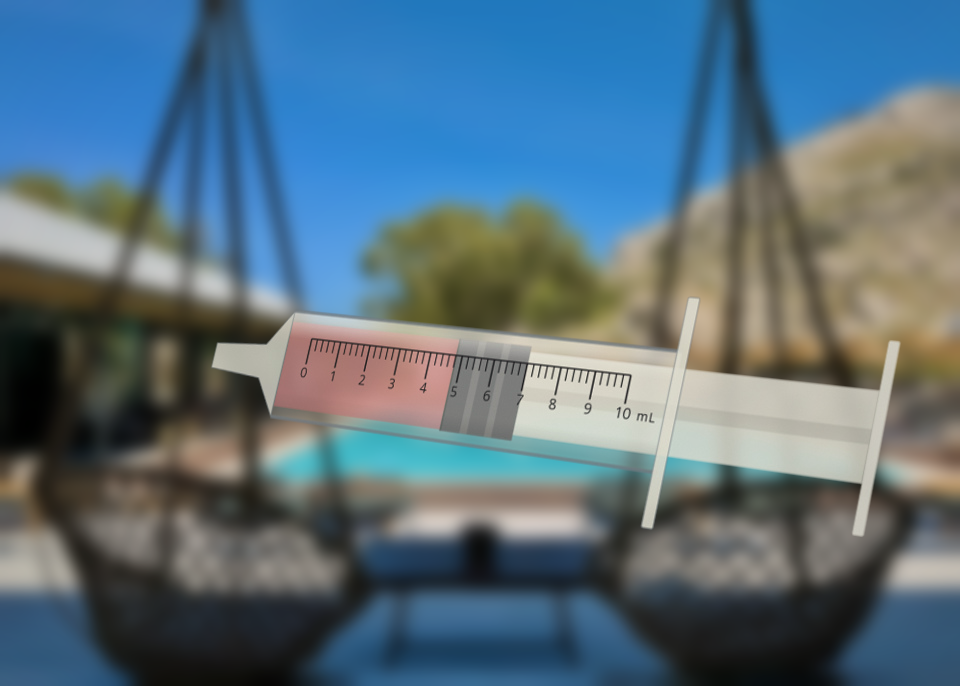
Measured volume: 4.8 mL
